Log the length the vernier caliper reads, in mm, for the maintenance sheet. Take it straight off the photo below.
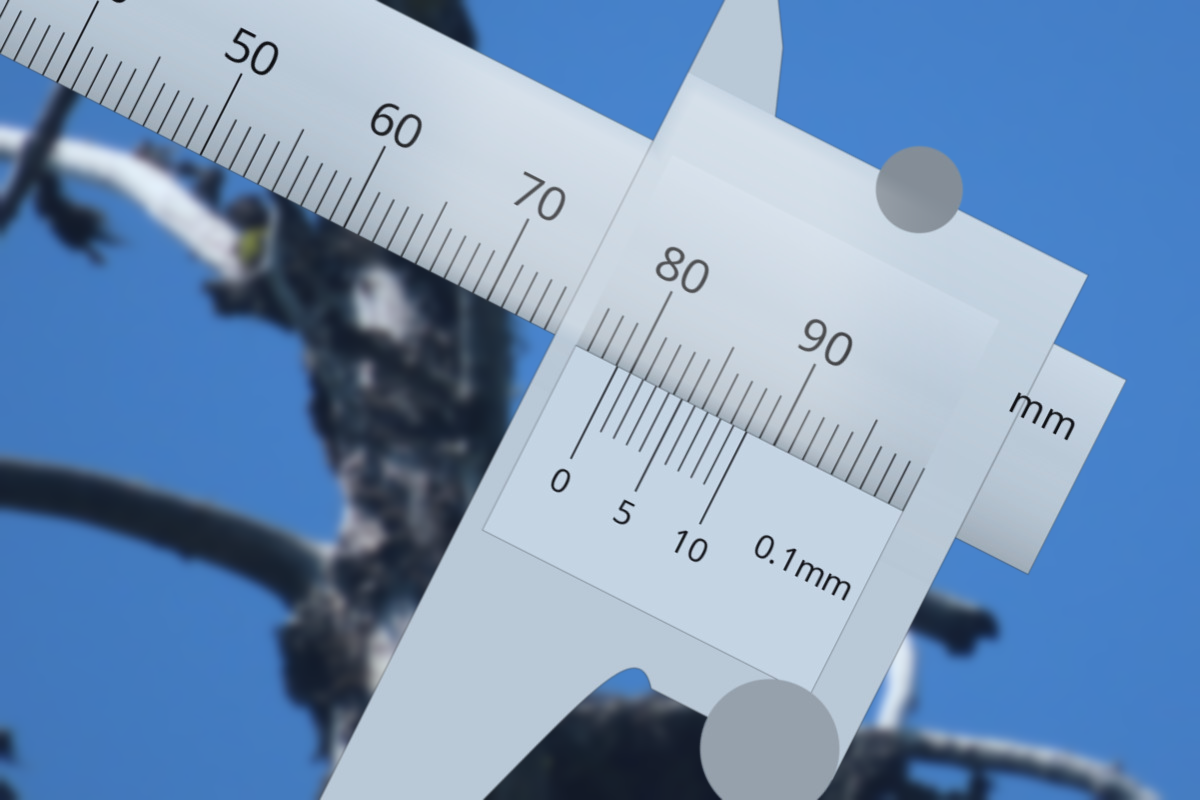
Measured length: 79.1 mm
